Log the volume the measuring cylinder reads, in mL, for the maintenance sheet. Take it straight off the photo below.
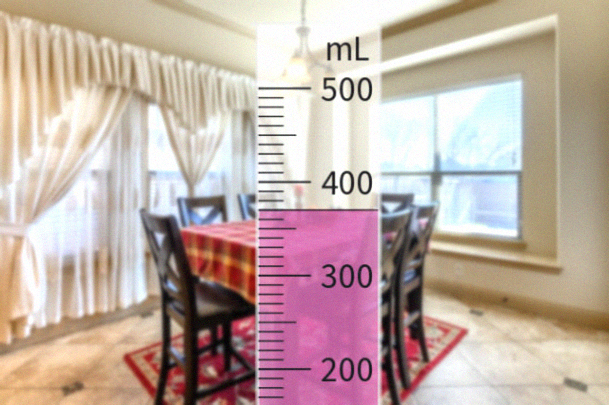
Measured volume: 370 mL
